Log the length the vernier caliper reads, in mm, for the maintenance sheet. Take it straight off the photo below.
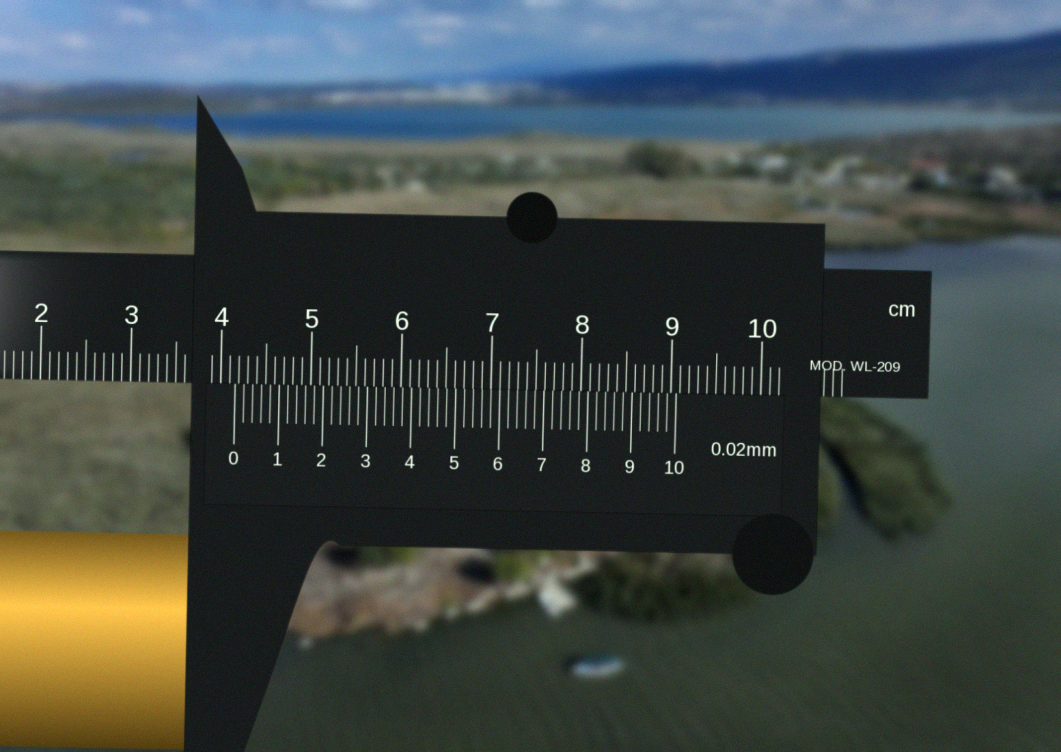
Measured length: 41.6 mm
